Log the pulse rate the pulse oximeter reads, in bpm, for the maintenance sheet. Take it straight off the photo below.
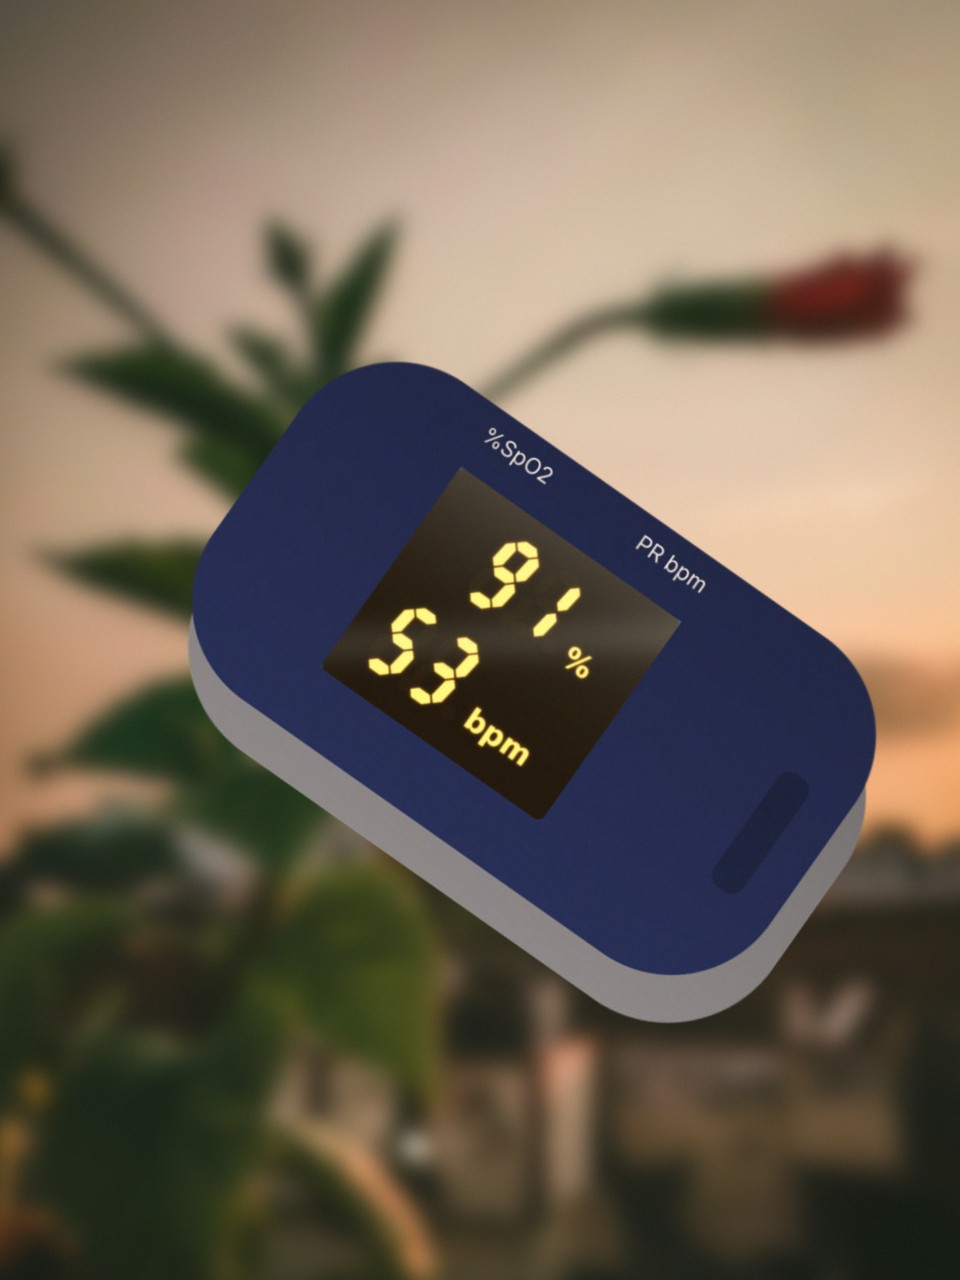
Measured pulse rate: 53 bpm
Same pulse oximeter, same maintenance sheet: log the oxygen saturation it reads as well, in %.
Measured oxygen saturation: 91 %
